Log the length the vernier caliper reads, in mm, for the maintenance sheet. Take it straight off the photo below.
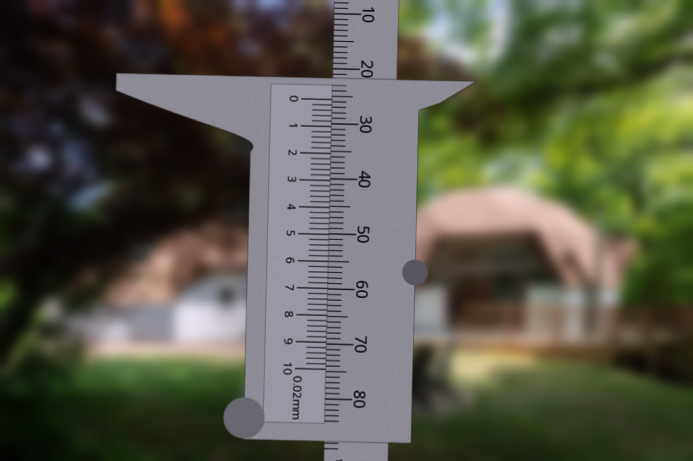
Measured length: 25.6 mm
